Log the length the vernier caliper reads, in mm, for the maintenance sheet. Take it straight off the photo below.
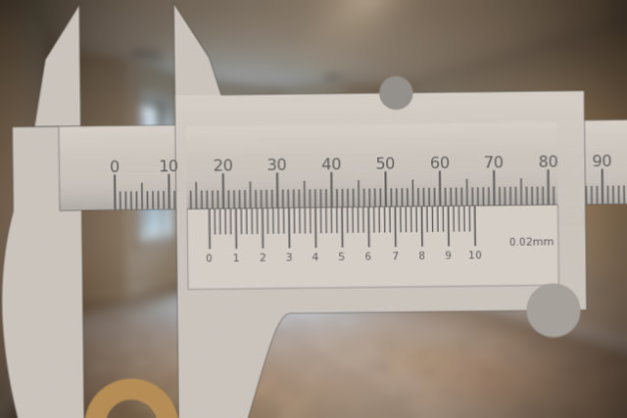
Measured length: 17.4 mm
